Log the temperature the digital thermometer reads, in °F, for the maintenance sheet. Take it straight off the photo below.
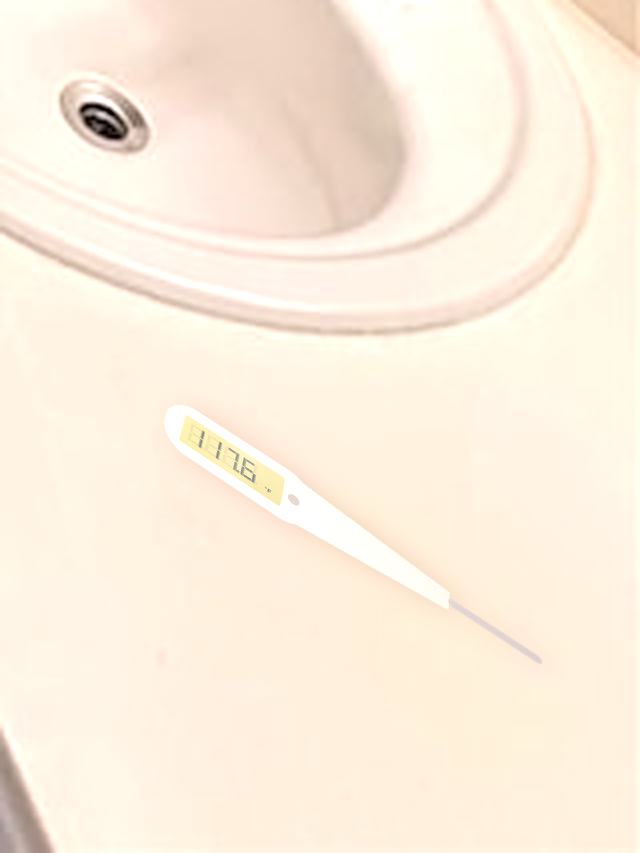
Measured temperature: 117.6 °F
